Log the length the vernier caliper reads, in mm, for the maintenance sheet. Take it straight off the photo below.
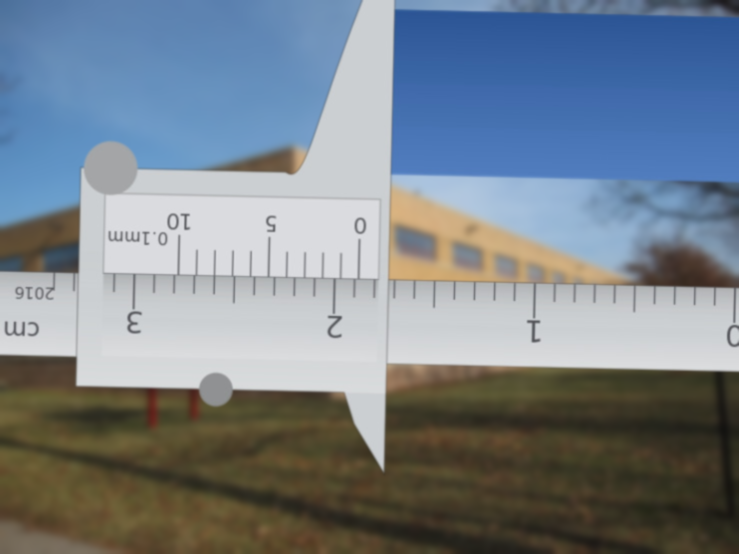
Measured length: 18.8 mm
